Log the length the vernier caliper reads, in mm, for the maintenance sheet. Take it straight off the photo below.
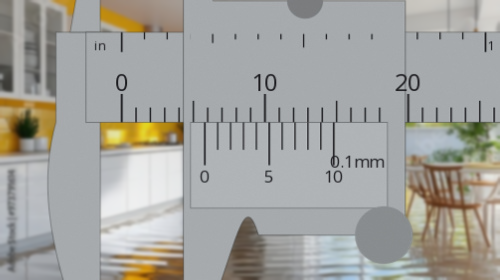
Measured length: 5.8 mm
